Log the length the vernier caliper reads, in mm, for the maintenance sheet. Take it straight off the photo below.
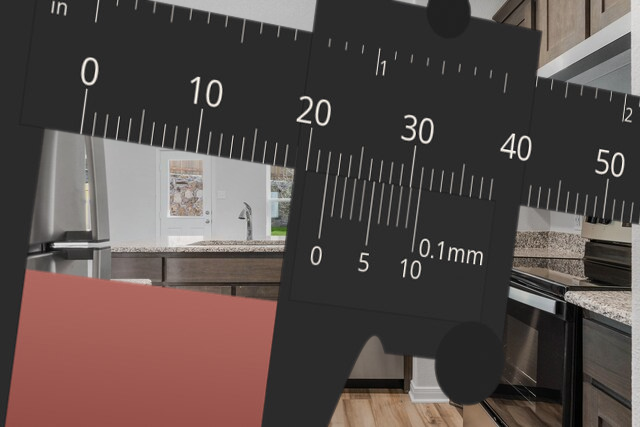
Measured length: 22.0 mm
